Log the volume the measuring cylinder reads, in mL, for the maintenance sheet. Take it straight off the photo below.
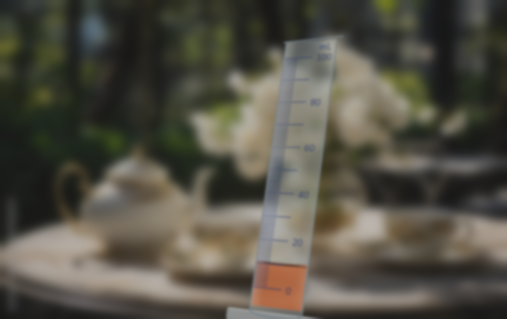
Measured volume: 10 mL
